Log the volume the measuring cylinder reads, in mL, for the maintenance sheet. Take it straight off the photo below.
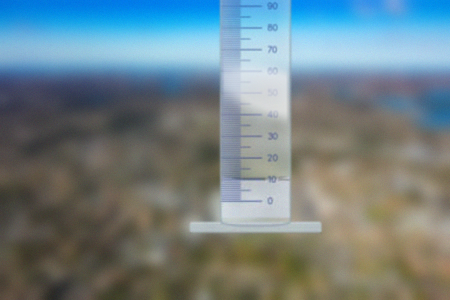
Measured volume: 10 mL
